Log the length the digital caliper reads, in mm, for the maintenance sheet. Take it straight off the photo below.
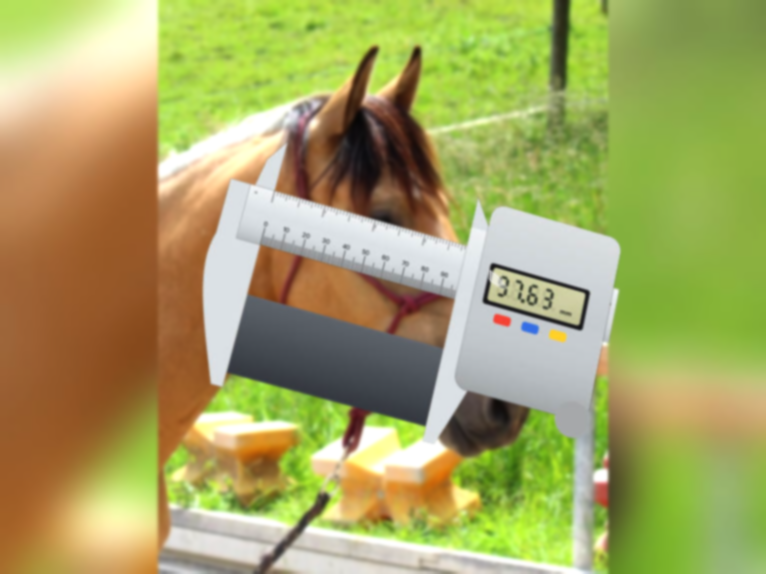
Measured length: 97.63 mm
